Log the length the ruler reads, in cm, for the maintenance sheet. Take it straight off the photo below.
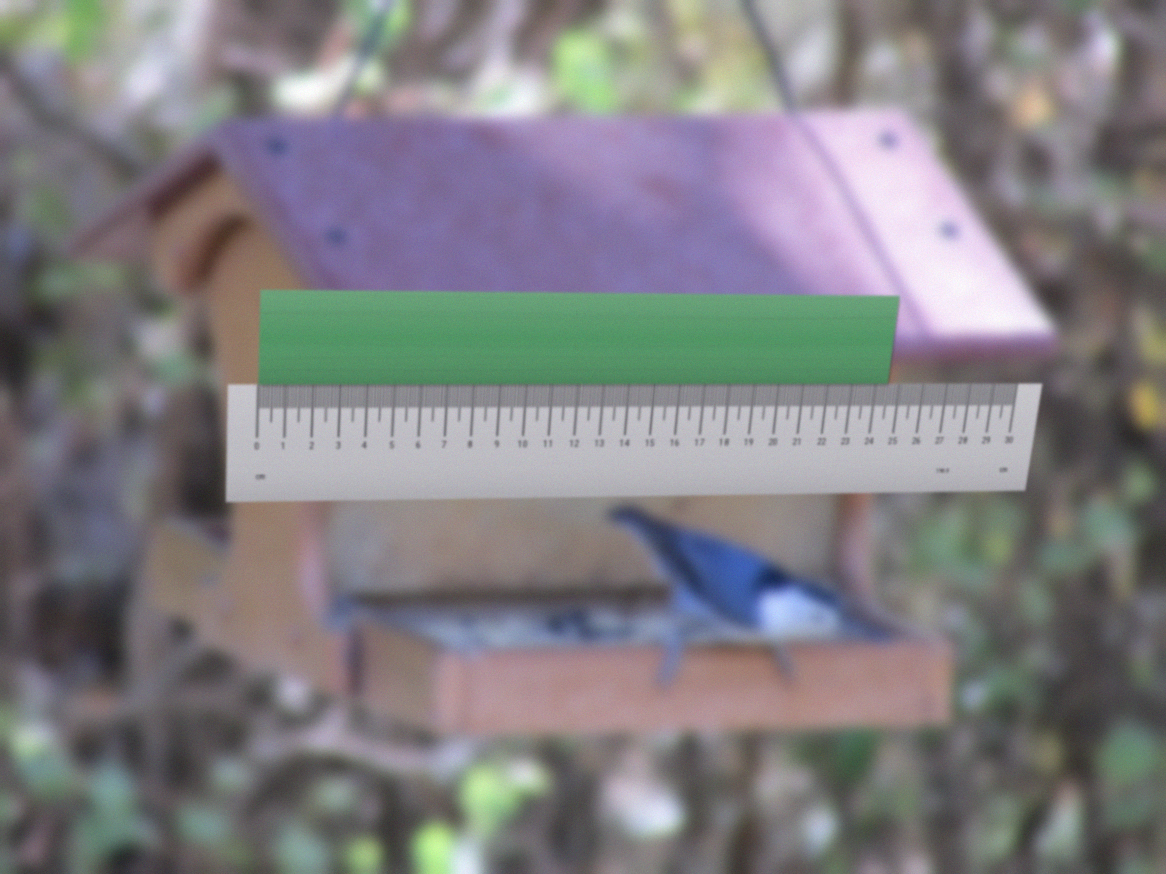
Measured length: 24.5 cm
